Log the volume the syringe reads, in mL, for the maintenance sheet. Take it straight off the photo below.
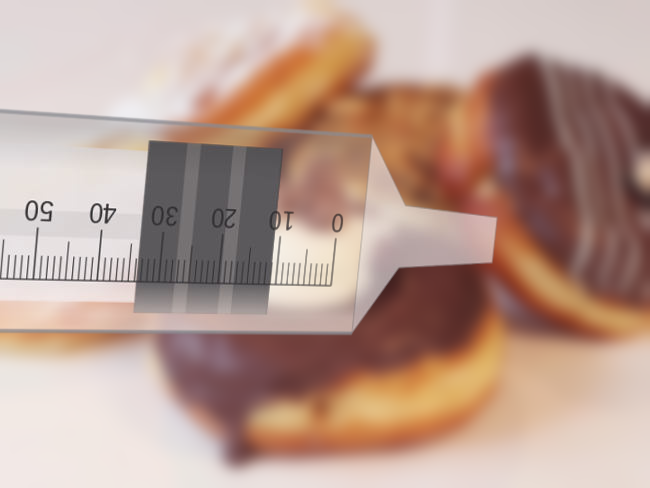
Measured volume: 11 mL
